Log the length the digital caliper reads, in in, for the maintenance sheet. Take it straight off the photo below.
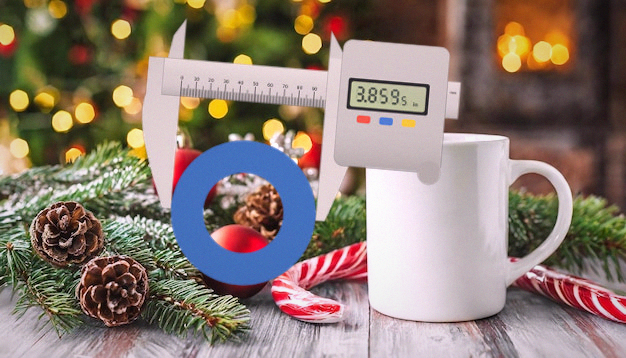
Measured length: 3.8595 in
